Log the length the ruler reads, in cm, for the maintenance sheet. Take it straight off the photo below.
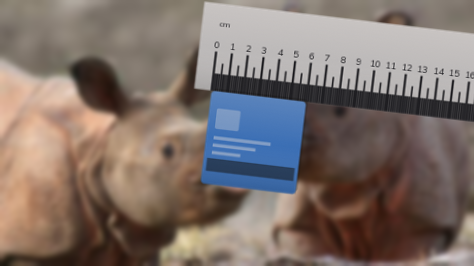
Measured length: 6 cm
